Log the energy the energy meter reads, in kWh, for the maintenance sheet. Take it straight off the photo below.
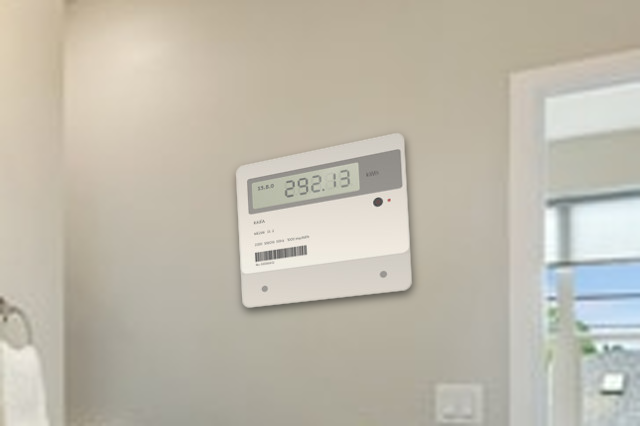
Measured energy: 292.13 kWh
